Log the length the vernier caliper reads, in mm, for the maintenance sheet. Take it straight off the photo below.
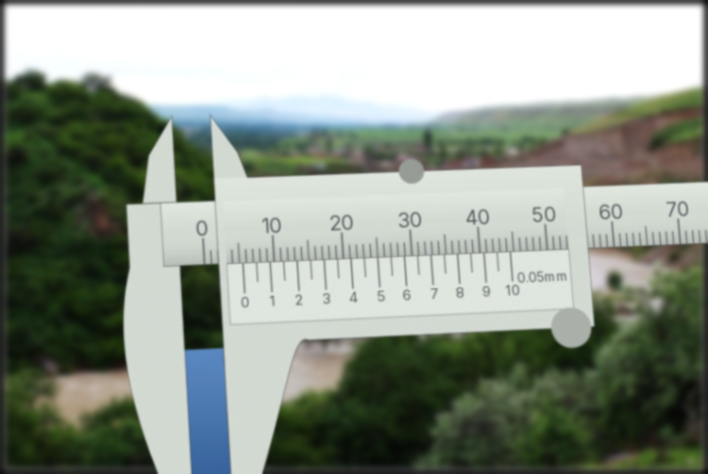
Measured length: 5.5 mm
